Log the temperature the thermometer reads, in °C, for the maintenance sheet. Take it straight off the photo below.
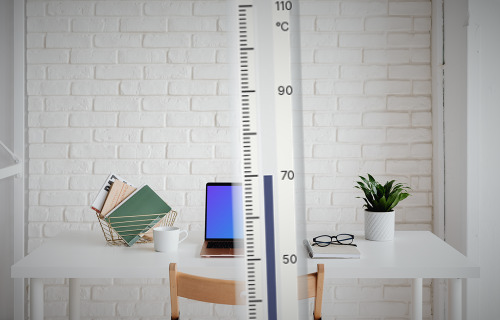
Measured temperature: 70 °C
